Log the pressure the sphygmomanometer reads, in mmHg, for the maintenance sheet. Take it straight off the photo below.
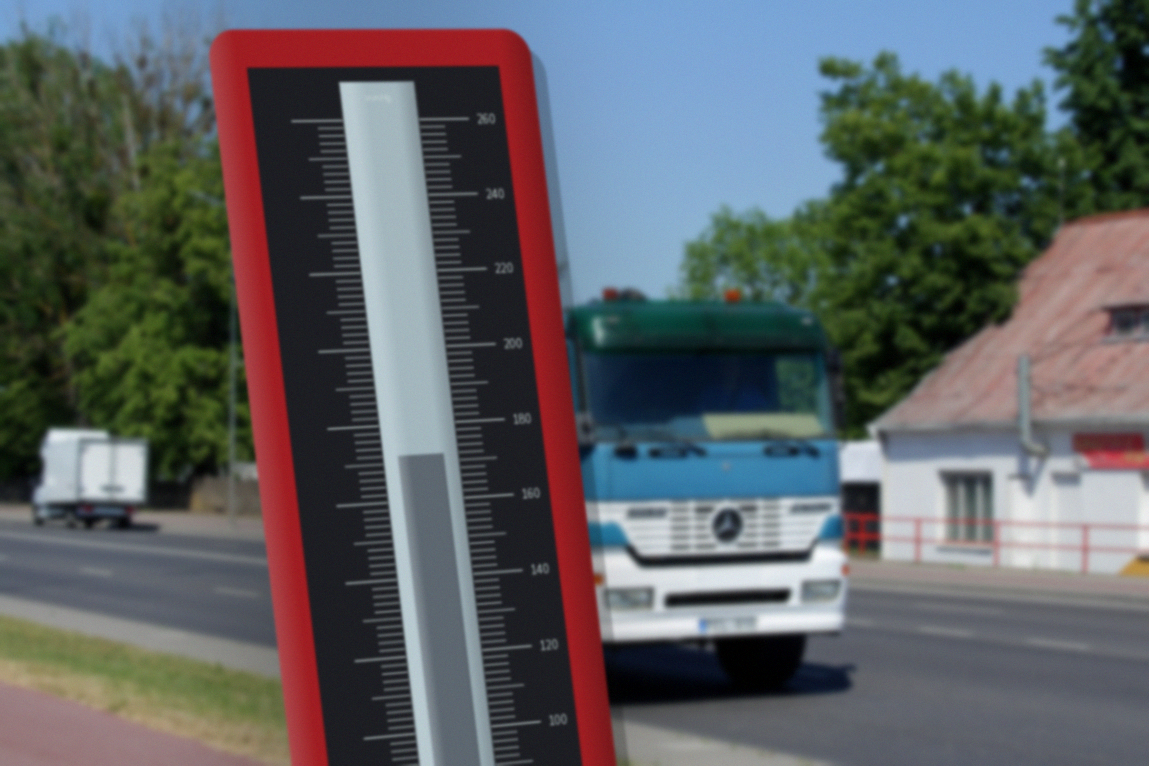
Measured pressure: 172 mmHg
